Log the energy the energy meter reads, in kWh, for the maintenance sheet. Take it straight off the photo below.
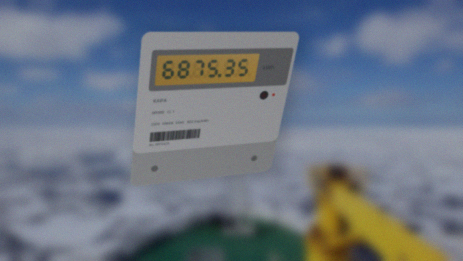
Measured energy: 6875.35 kWh
